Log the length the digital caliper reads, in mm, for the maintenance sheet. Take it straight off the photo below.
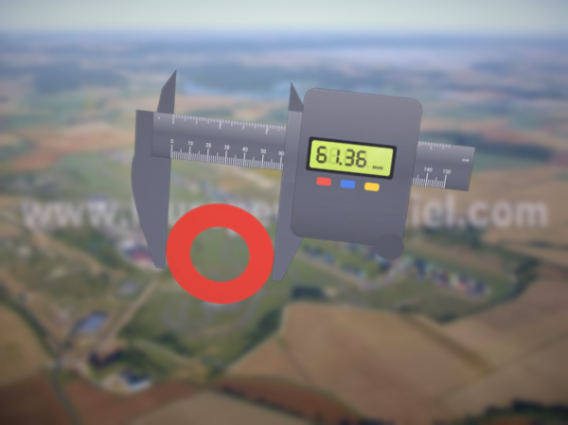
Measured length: 61.36 mm
